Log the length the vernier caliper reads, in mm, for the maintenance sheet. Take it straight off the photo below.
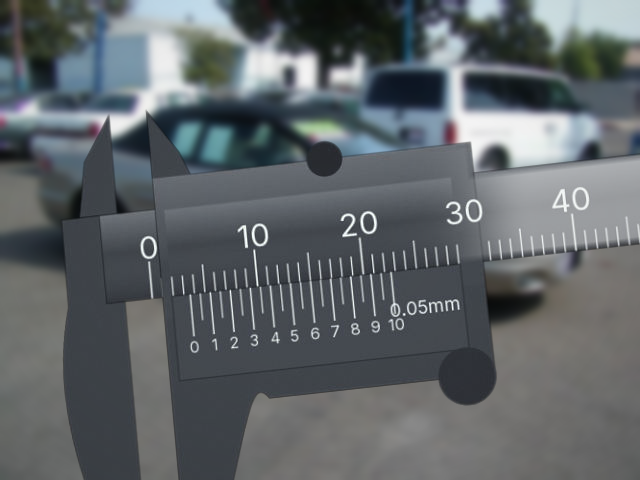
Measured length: 3.6 mm
